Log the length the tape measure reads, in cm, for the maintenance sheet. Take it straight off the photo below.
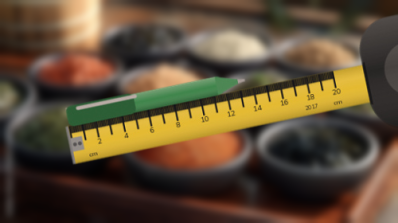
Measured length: 13.5 cm
